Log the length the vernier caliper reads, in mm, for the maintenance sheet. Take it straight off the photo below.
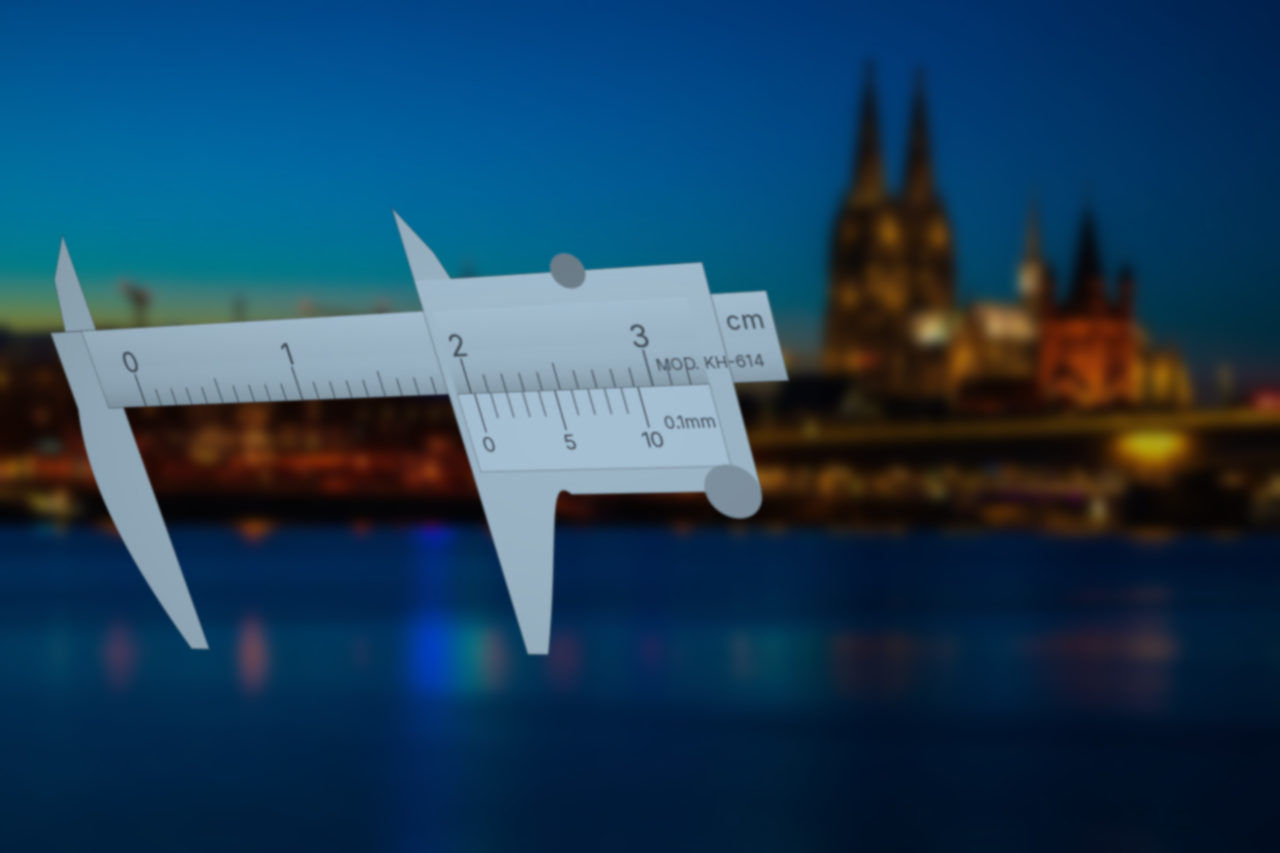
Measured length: 20.2 mm
